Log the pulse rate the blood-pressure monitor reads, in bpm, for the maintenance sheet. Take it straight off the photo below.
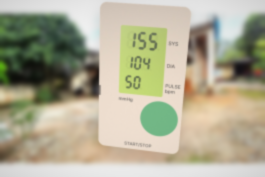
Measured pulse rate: 50 bpm
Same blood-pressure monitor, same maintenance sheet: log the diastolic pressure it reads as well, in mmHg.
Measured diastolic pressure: 104 mmHg
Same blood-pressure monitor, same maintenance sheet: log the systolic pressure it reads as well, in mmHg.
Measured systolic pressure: 155 mmHg
